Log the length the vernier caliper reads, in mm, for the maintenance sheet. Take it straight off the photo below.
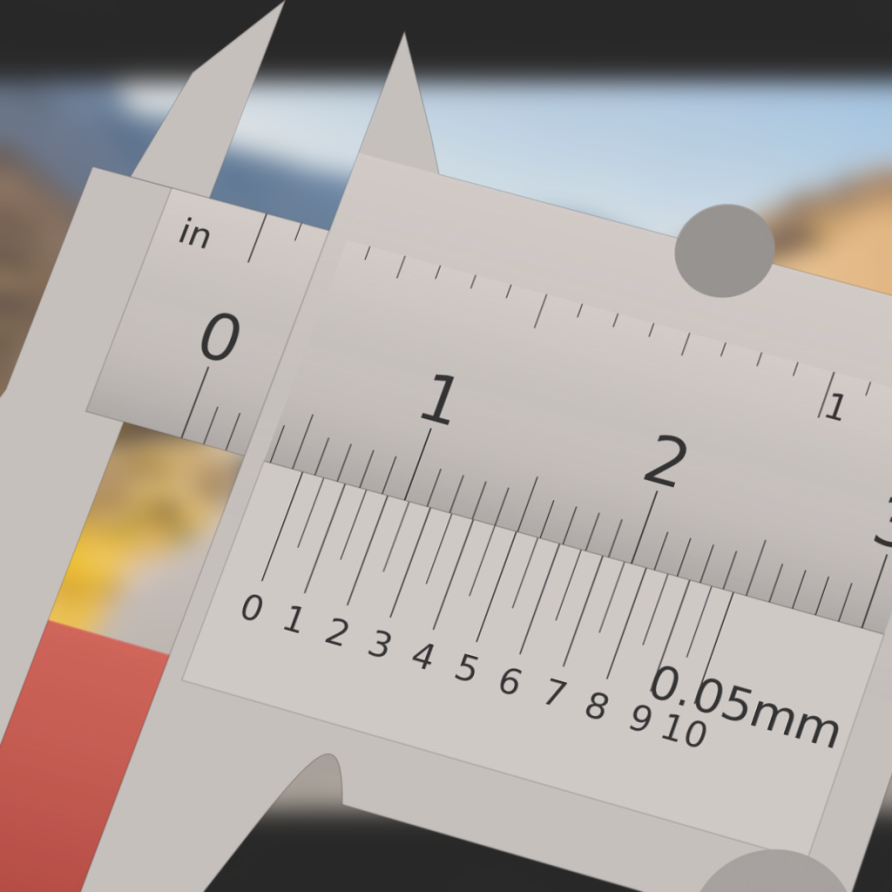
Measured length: 5.45 mm
